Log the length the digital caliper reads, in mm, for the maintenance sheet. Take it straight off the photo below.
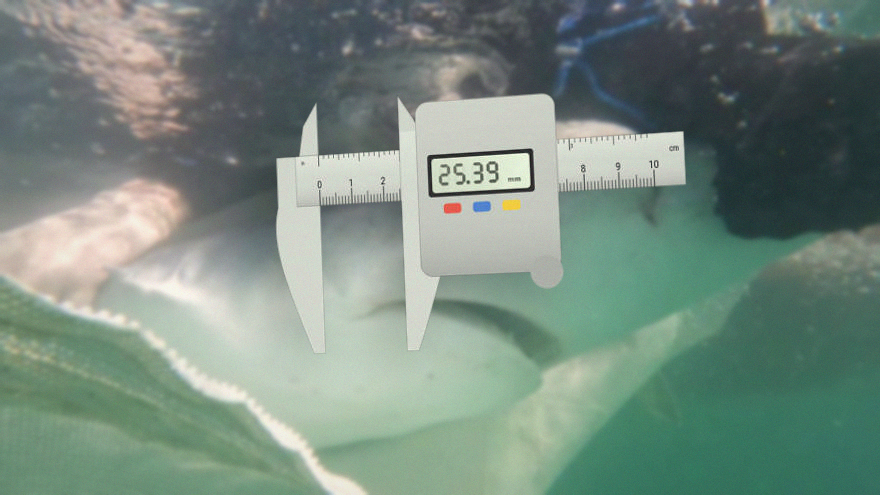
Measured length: 25.39 mm
